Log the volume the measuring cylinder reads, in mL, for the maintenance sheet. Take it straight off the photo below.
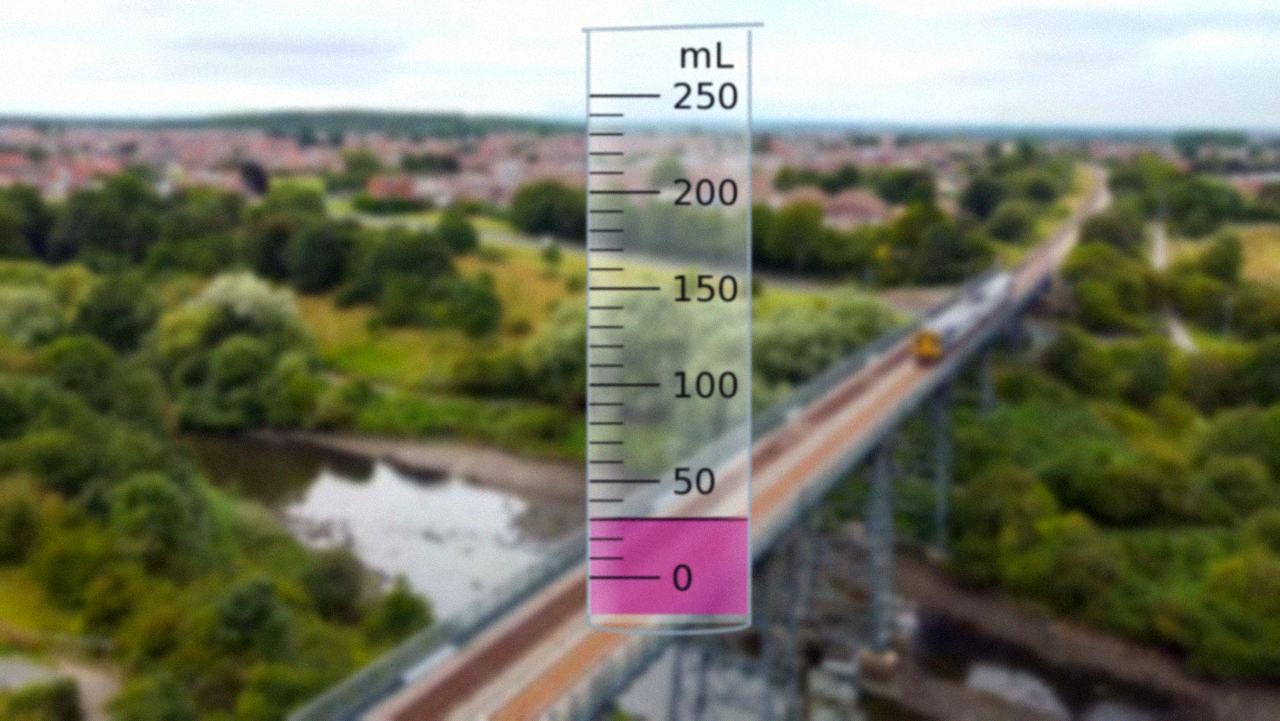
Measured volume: 30 mL
